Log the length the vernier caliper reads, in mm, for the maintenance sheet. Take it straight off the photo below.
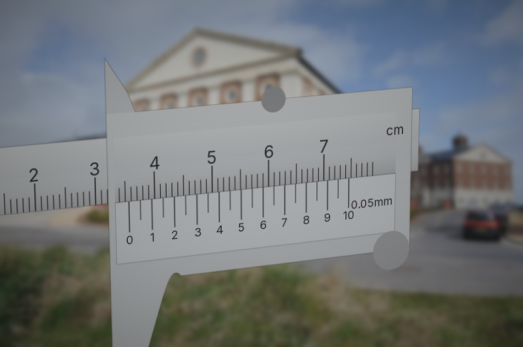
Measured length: 35.6 mm
